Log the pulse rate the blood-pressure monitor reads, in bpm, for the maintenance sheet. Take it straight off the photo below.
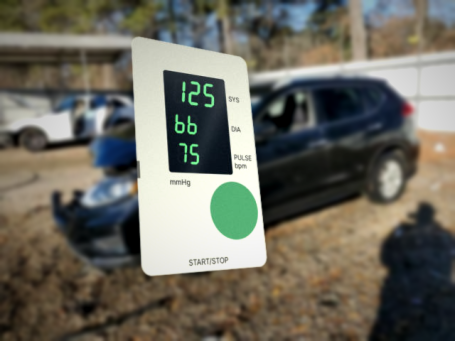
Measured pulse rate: 75 bpm
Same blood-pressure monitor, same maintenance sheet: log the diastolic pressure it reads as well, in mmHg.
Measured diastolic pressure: 66 mmHg
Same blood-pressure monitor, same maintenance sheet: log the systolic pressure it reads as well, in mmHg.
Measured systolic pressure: 125 mmHg
